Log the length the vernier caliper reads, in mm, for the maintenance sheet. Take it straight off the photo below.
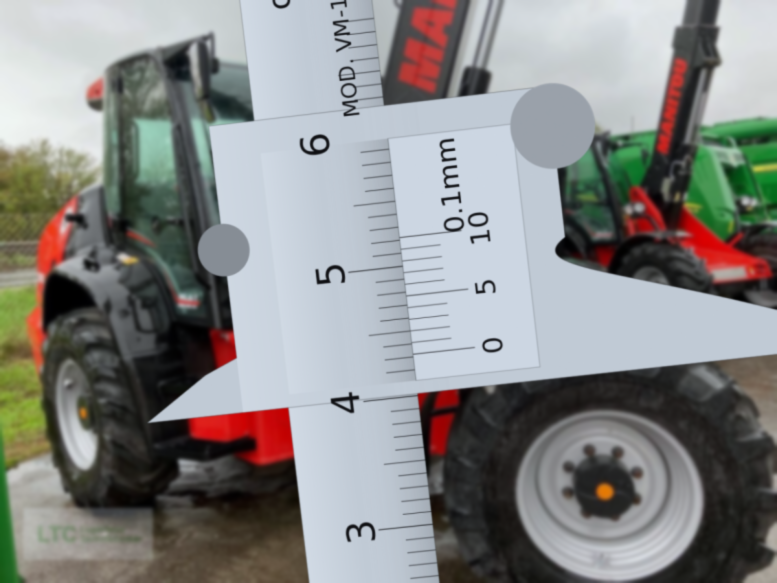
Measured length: 43.2 mm
